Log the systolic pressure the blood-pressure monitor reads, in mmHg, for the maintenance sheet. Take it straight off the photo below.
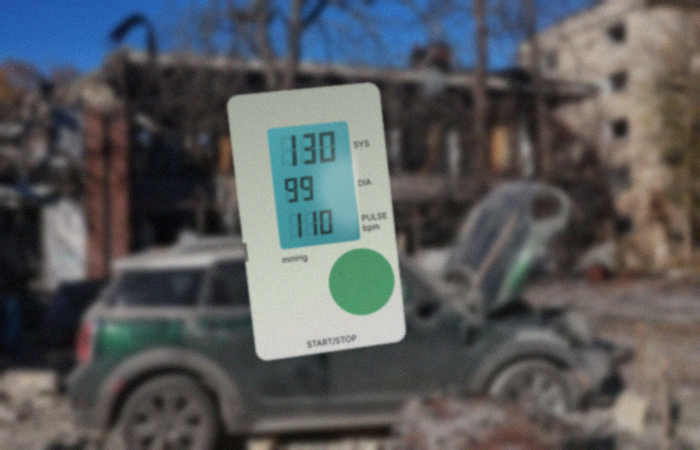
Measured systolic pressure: 130 mmHg
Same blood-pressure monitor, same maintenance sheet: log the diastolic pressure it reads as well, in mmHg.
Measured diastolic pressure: 99 mmHg
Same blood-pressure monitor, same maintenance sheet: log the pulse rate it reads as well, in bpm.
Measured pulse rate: 110 bpm
